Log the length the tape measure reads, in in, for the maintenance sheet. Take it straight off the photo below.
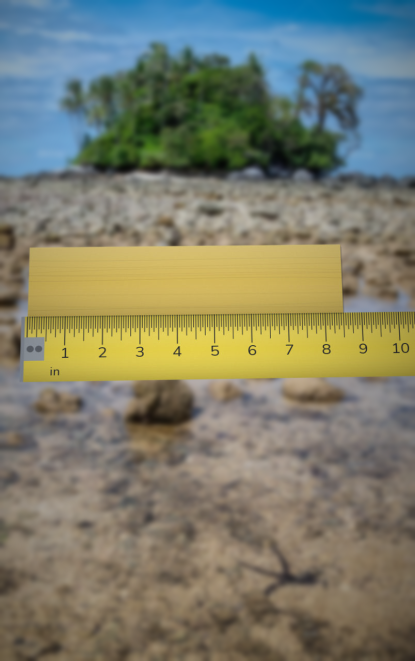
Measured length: 8.5 in
